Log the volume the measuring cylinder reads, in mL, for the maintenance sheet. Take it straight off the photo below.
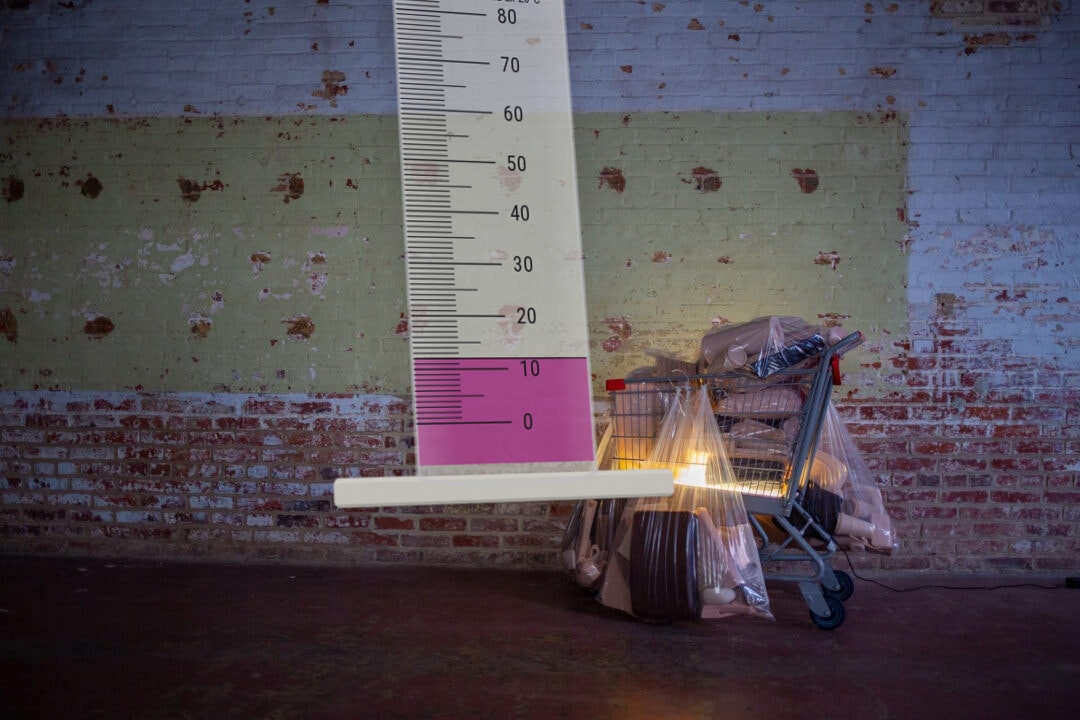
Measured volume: 12 mL
